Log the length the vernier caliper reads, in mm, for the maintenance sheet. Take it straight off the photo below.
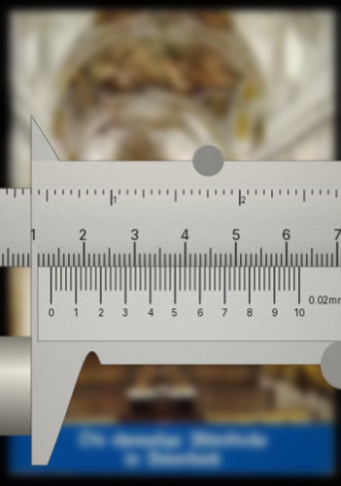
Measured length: 13.5 mm
